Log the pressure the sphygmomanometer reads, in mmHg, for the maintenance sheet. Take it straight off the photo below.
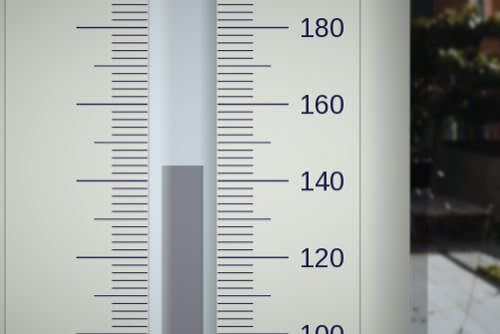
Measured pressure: 144 mmHg
